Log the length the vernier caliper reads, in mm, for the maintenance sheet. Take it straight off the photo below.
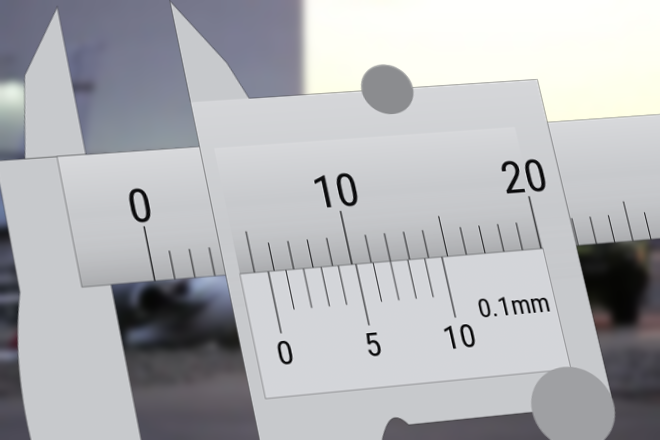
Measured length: 5.7 mm
